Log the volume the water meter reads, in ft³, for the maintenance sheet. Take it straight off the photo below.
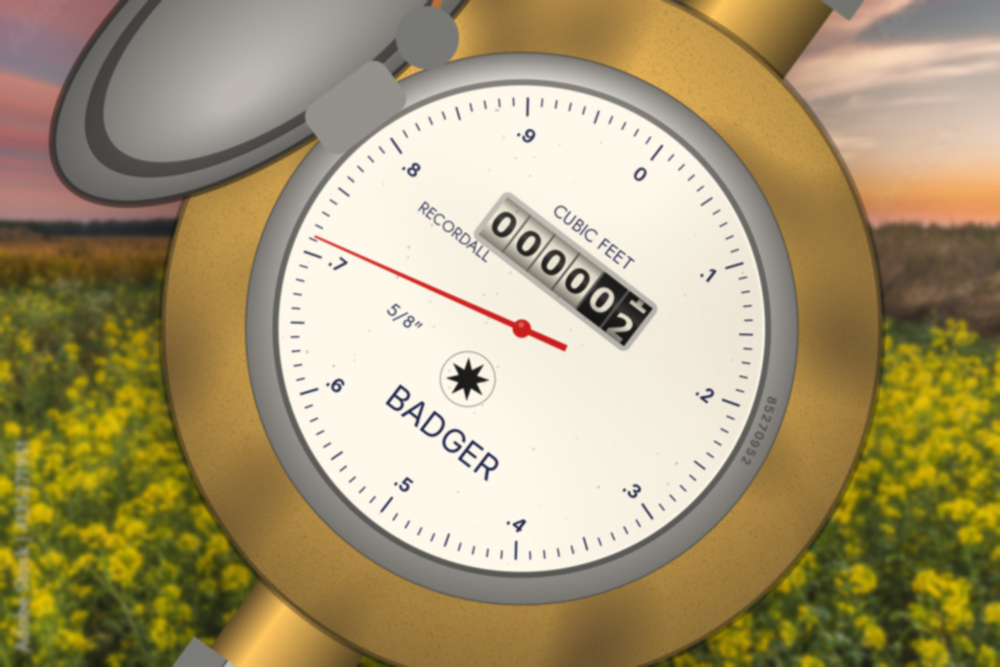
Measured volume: 1.71 ft³
